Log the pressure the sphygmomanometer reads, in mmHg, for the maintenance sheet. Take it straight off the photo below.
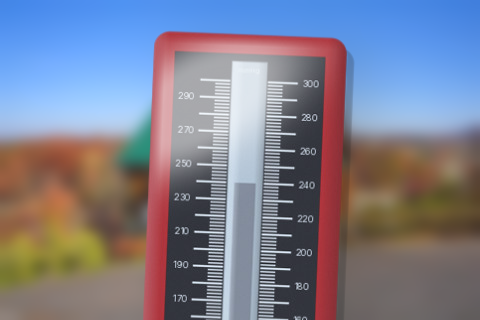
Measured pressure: 240 mmHg
